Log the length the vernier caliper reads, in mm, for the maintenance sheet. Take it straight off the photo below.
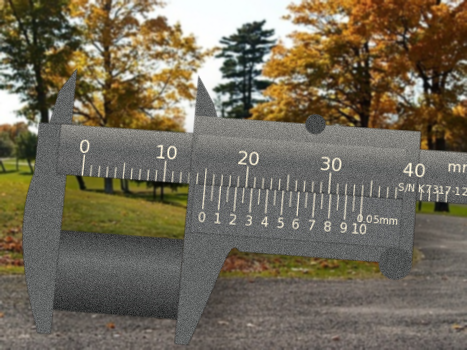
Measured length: 15.0 mm
